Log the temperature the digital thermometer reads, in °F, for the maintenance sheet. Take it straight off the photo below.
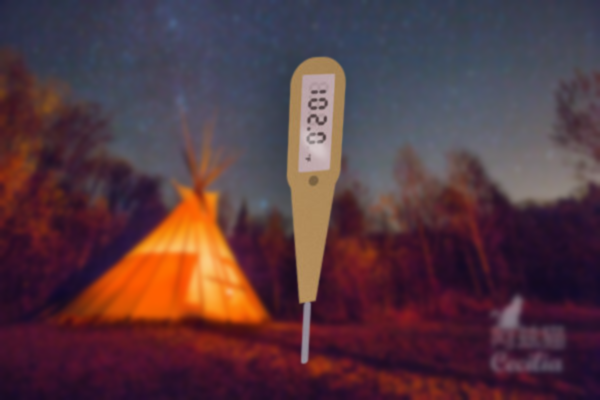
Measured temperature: 102.0 °F
